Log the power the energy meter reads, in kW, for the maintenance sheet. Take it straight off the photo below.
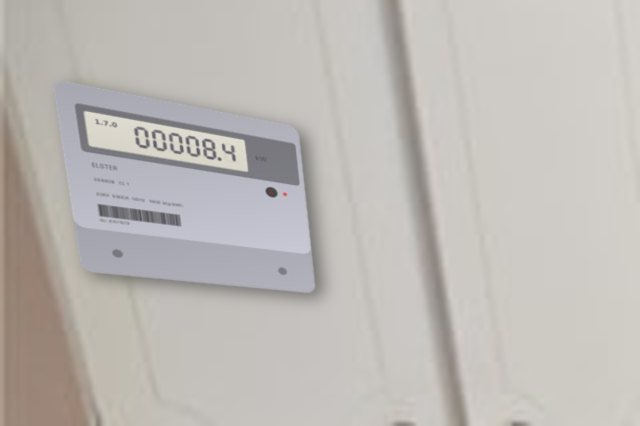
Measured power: 8.4 kW
